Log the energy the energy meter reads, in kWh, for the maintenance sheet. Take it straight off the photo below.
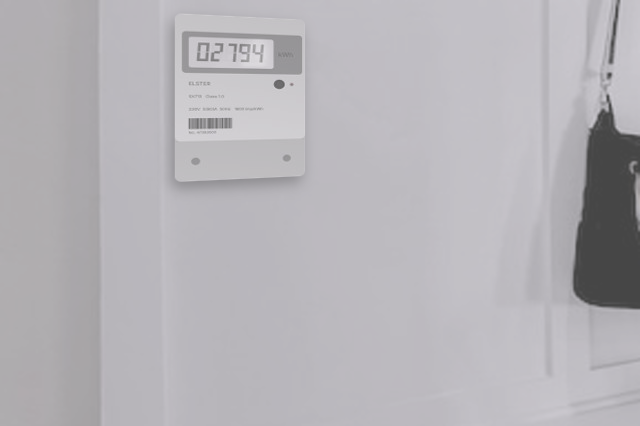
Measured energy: 2794 kWh
